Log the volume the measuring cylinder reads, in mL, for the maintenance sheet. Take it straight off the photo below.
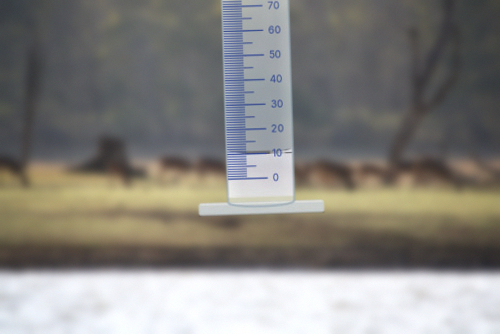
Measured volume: 10 mL
